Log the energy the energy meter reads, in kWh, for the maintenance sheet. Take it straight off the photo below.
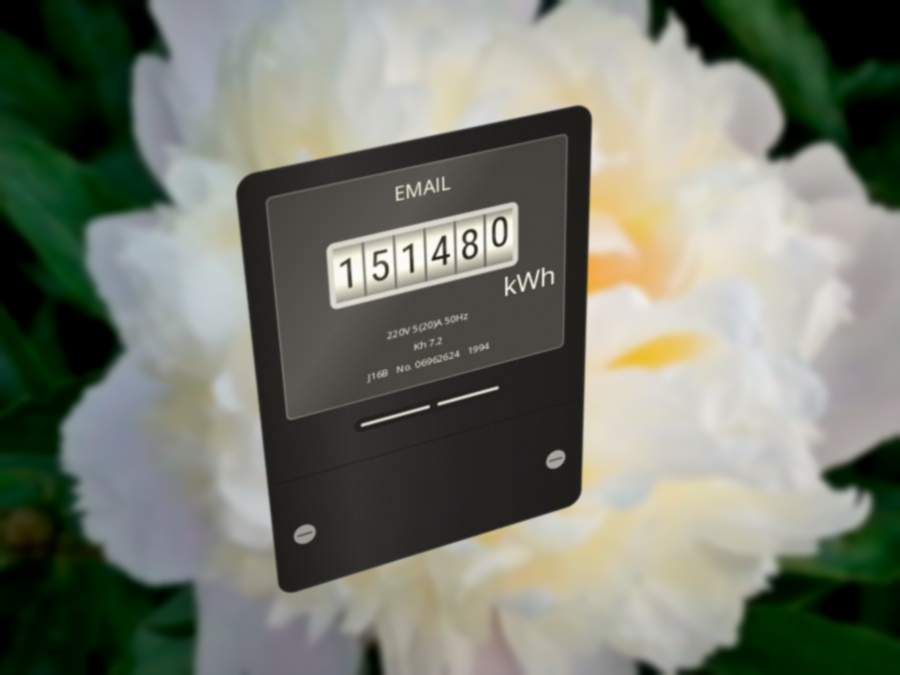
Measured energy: 151480 kWh
